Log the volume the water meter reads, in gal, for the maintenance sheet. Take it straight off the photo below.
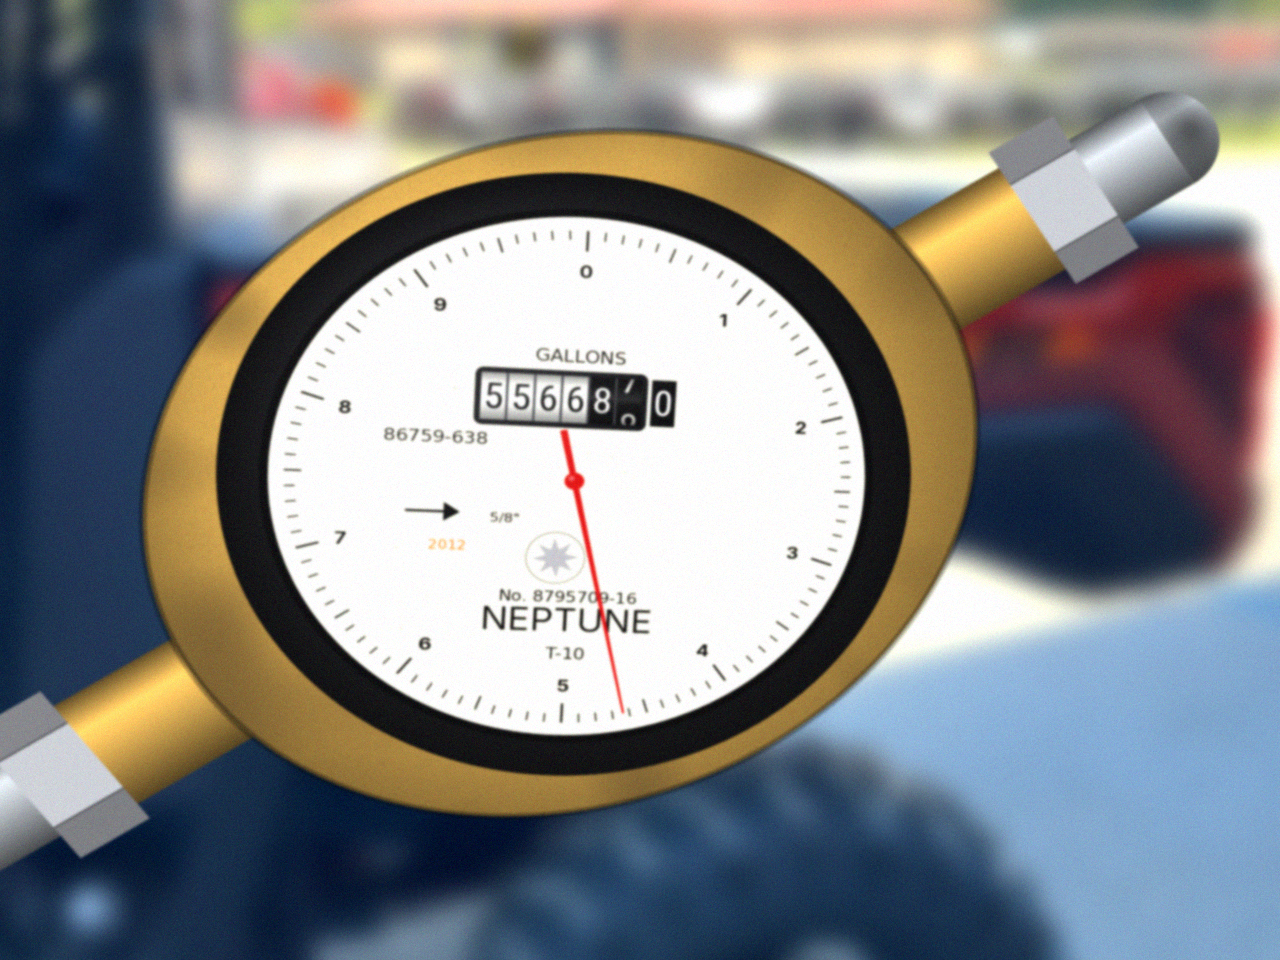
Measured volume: 5566874.6 gal
